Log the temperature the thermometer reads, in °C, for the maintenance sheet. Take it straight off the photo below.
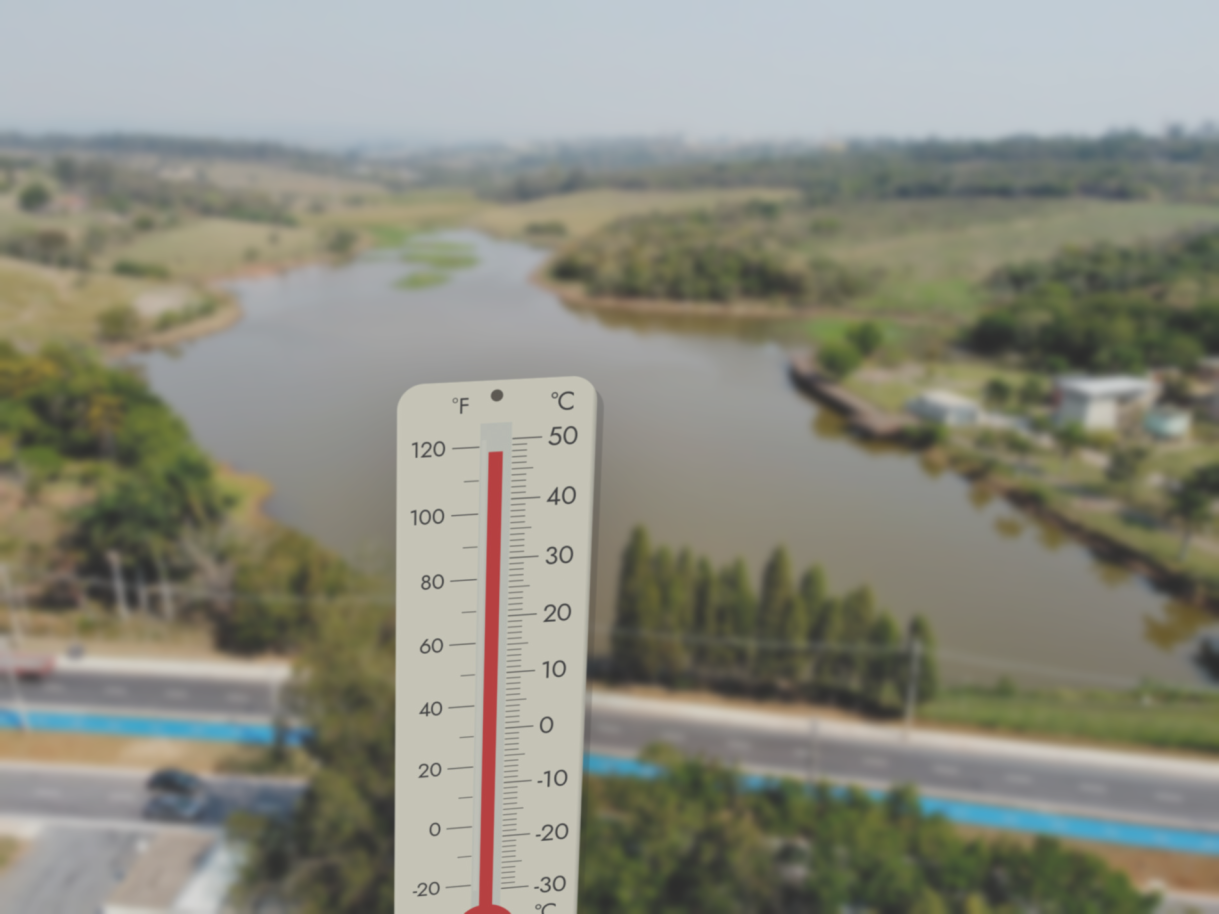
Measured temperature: 48 °C
